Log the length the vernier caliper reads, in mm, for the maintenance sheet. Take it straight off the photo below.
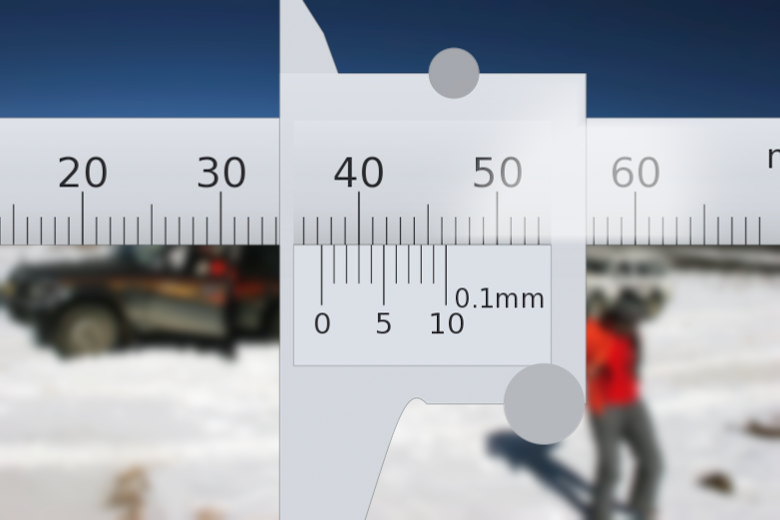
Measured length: 37.3 mm
